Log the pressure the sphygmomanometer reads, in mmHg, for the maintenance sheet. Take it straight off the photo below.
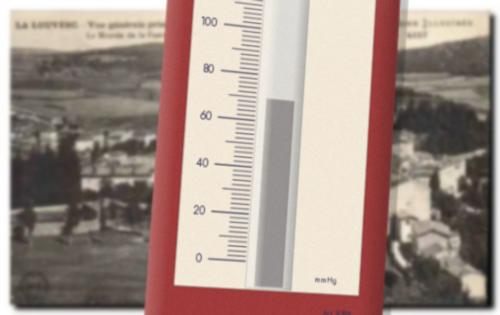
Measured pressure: 70 mmHg
